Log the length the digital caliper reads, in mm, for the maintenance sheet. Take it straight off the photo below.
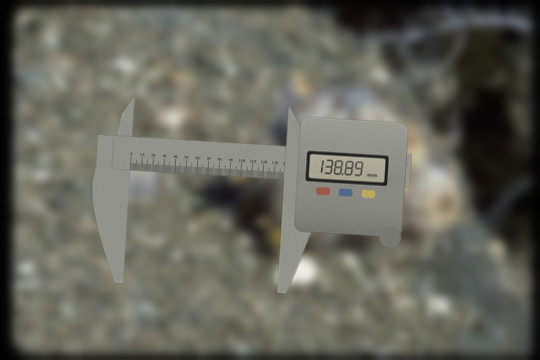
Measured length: 138.89 mm
